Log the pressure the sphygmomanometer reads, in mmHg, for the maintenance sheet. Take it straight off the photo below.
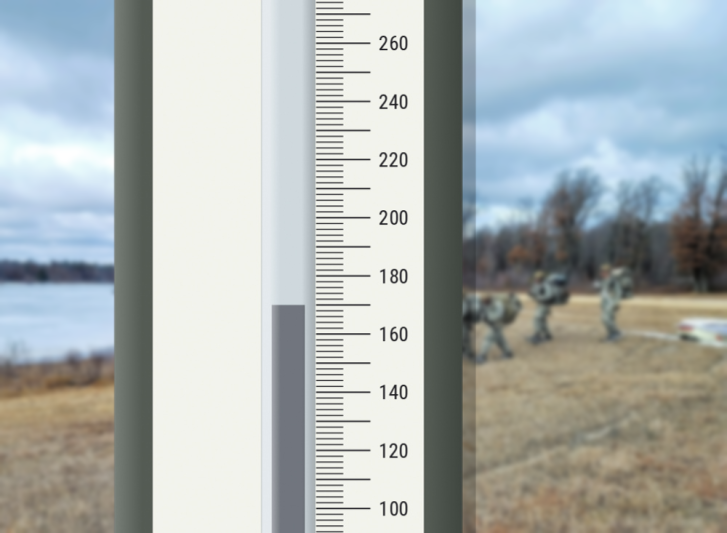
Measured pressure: 170 mmHg
